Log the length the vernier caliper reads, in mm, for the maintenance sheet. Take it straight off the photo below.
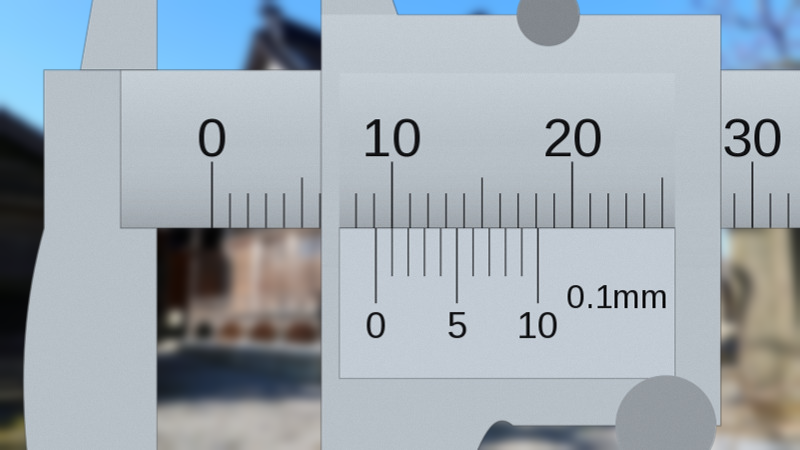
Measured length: 9.1 mm
